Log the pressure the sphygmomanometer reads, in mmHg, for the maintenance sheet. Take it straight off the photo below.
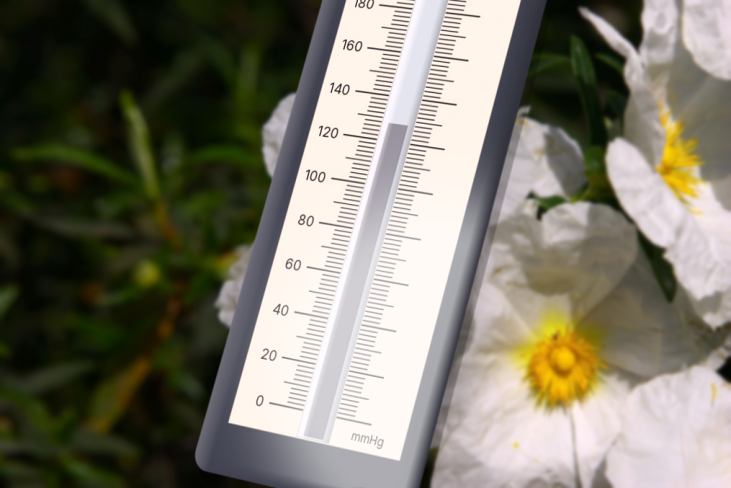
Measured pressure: 128 mmHg
